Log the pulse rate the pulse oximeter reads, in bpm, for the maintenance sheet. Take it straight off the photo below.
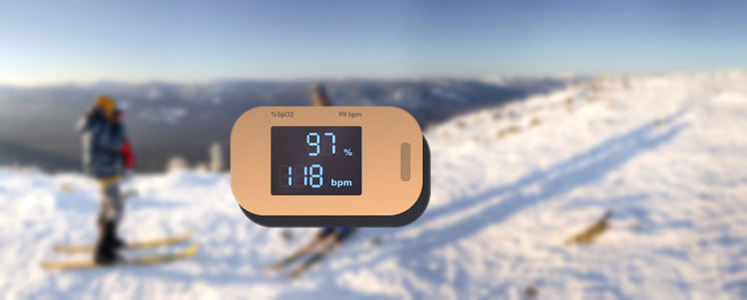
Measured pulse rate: 118 bpm
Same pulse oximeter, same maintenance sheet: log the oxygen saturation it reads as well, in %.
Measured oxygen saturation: 97 %
